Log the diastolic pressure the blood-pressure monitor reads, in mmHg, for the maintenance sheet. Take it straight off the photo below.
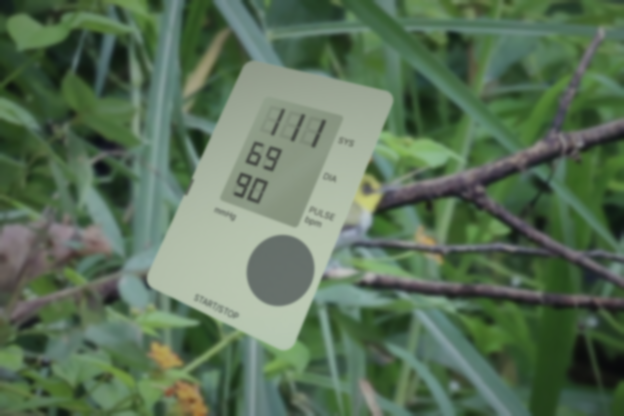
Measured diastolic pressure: 69 mmHg
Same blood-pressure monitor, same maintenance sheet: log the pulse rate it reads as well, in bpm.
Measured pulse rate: 90 bpm
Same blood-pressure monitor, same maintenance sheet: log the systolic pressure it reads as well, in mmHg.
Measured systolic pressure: 111 mmHg
